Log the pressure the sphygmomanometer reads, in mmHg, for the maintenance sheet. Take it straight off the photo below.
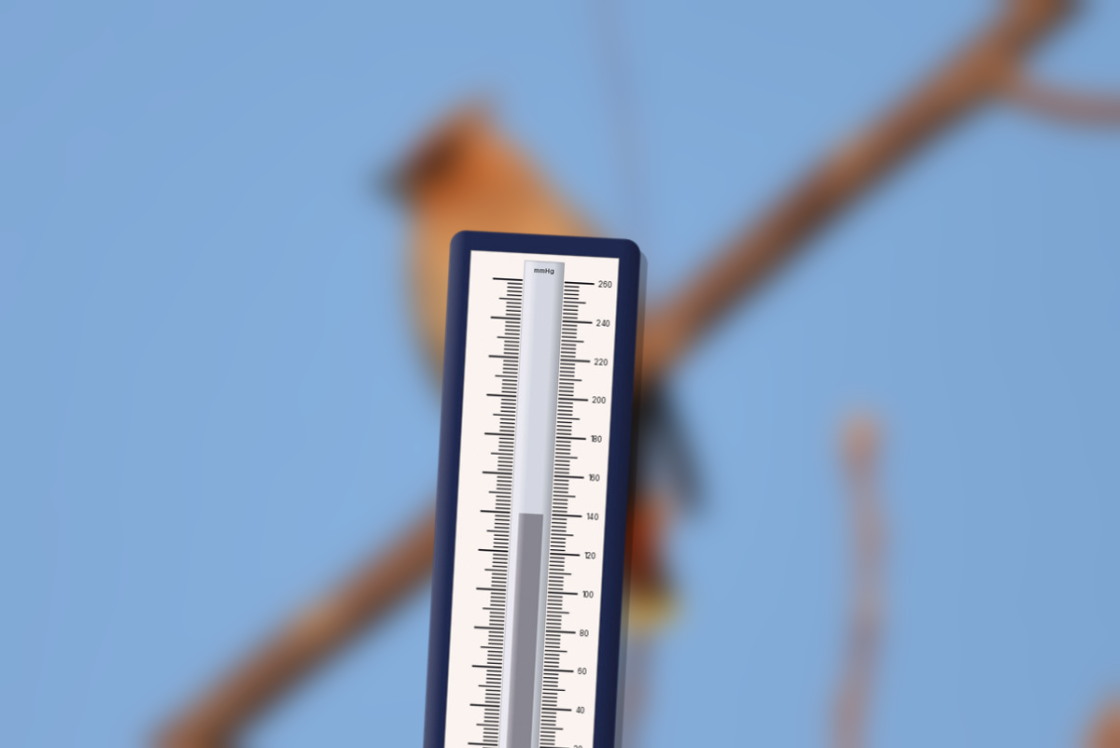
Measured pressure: 140 mmHg
